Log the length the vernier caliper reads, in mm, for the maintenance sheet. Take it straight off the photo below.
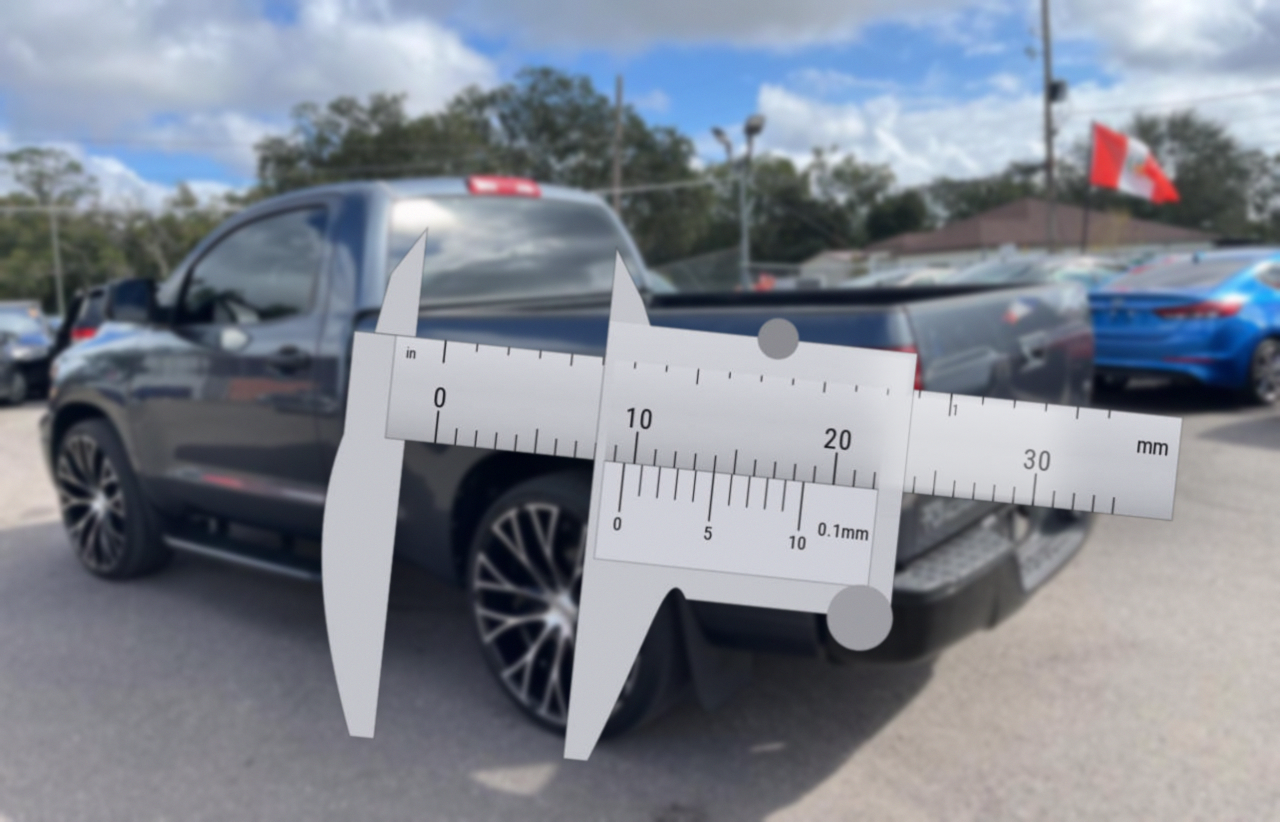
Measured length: 9.5 mm
